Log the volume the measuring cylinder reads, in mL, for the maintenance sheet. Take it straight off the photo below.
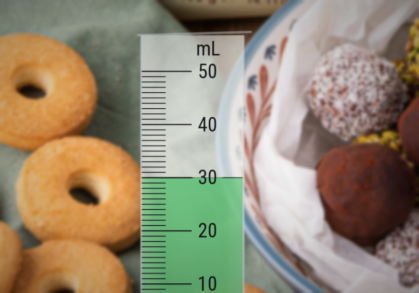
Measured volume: 30 mL
